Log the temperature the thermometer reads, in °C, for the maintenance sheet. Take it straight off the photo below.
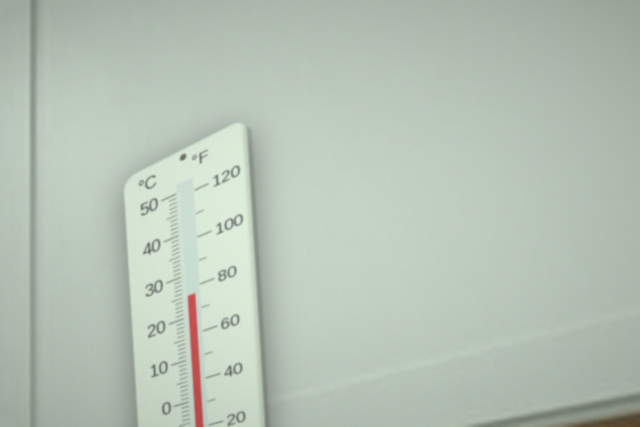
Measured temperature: 25 °C
